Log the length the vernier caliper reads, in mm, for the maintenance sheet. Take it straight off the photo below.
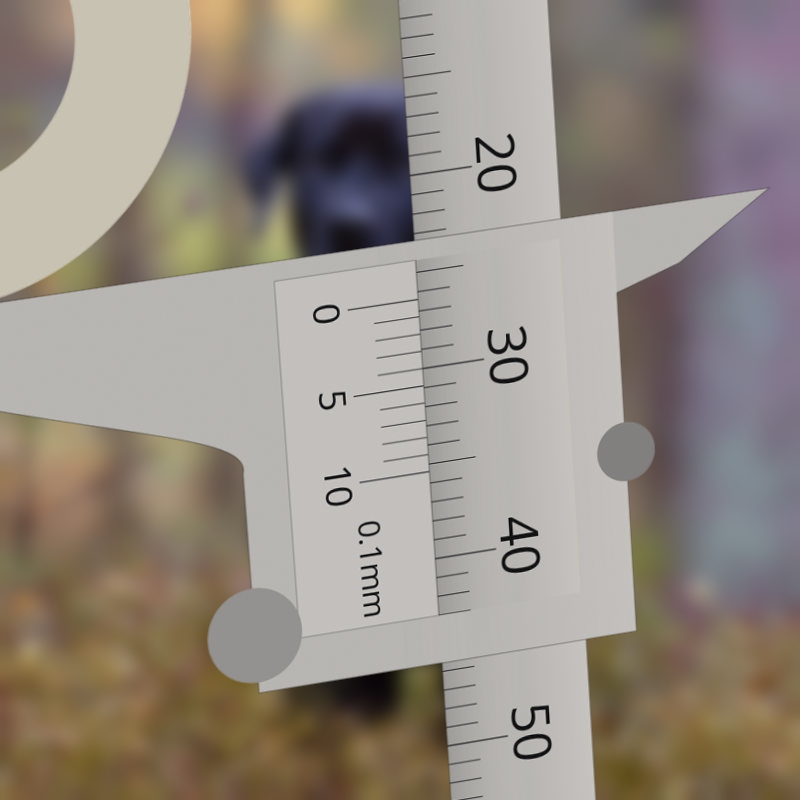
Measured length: 26.4 mm
